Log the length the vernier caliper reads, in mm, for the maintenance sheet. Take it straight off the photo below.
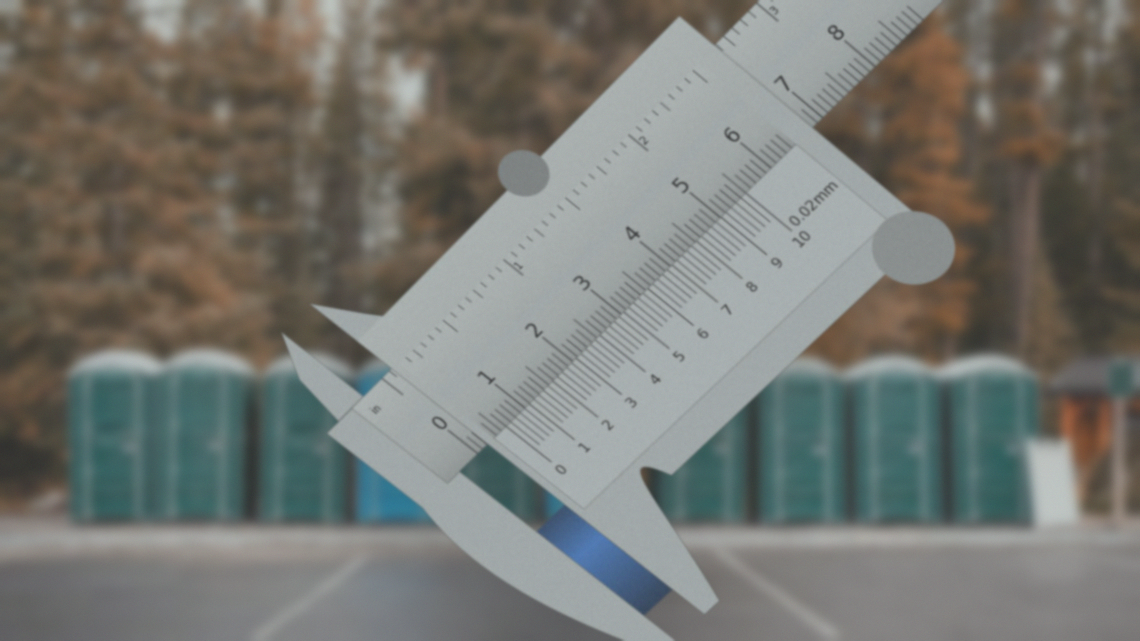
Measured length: 6.0 mm
